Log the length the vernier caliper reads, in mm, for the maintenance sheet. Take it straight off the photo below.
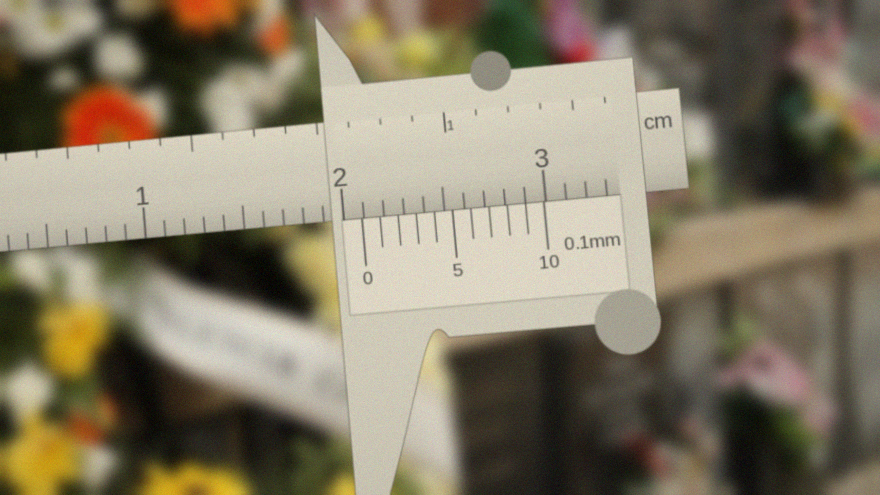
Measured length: 20.9 mm
